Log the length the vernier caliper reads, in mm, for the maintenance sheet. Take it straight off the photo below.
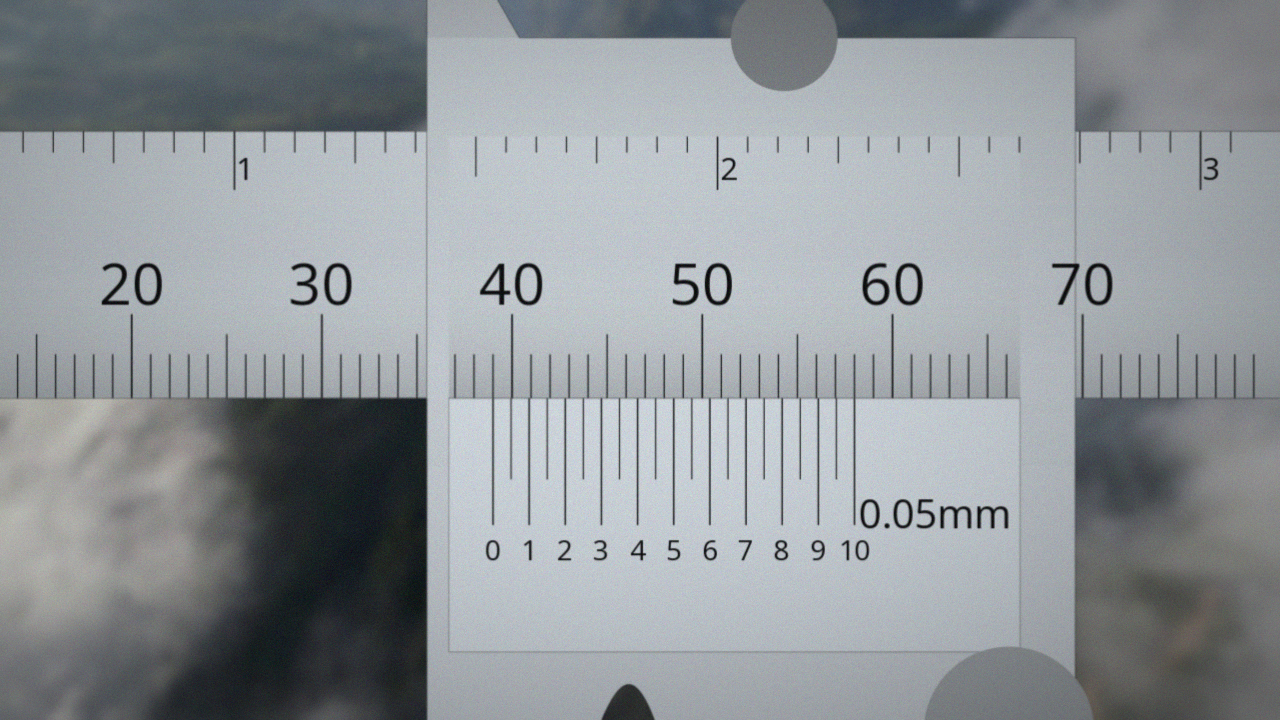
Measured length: 39.0 mm
